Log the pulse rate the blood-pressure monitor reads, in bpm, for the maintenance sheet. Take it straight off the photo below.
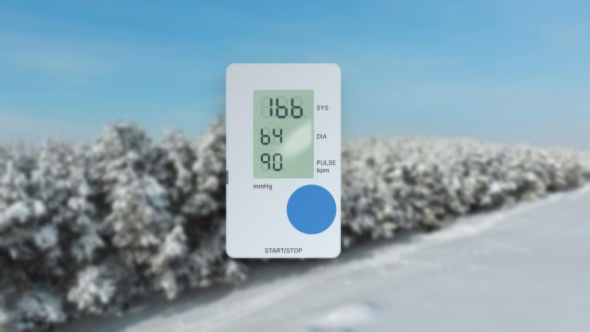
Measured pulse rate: 90 bpm
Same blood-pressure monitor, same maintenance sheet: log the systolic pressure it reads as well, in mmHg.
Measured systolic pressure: 166 mmHg
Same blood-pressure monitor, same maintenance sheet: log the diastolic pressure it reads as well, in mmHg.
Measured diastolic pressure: 64 mmHg
